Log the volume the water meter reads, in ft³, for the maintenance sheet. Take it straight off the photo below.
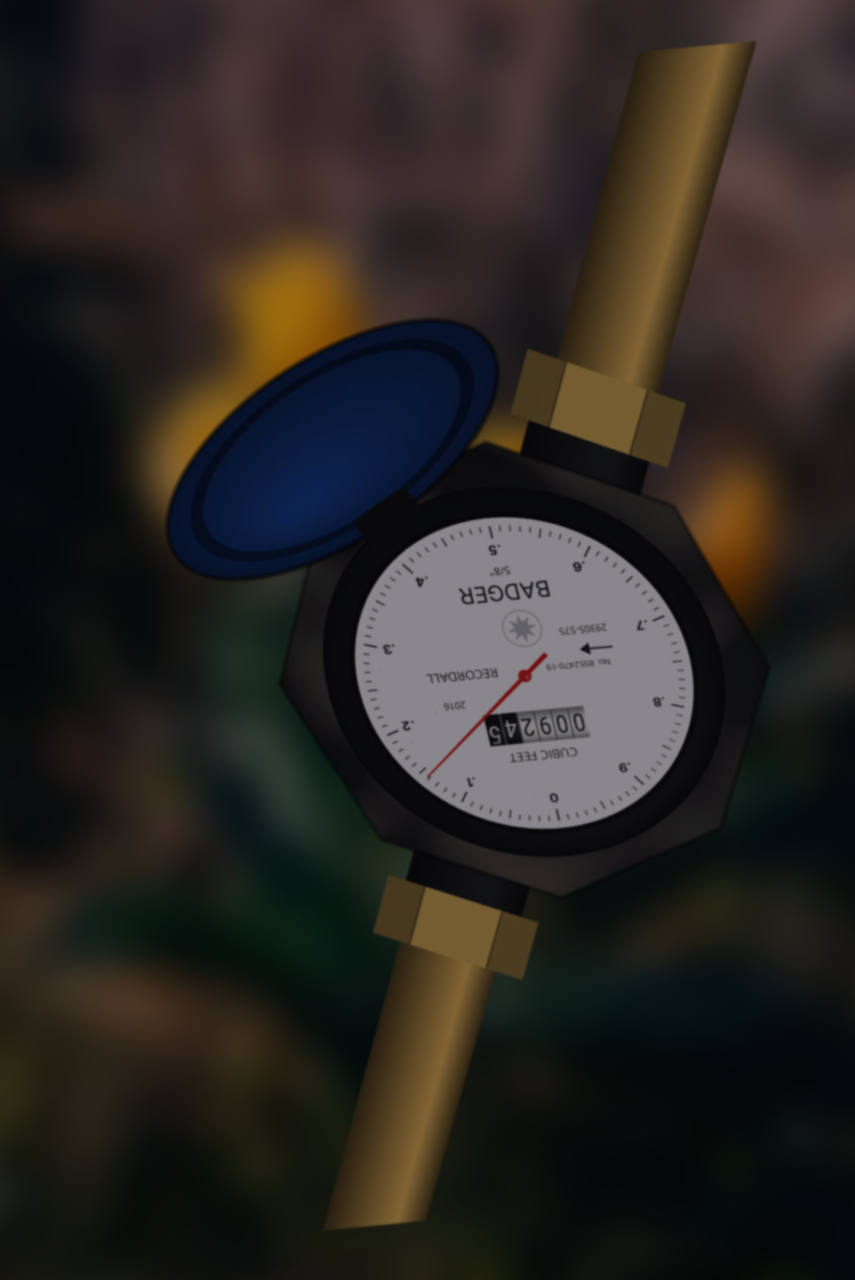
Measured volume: 9245.14 ft³
